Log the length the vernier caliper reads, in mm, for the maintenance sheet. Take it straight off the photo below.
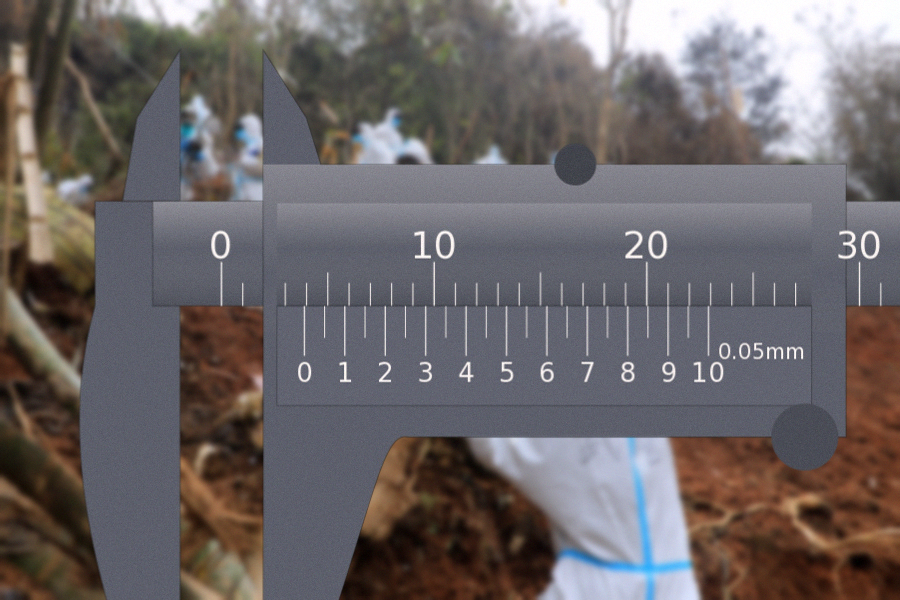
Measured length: 3.9 mm
